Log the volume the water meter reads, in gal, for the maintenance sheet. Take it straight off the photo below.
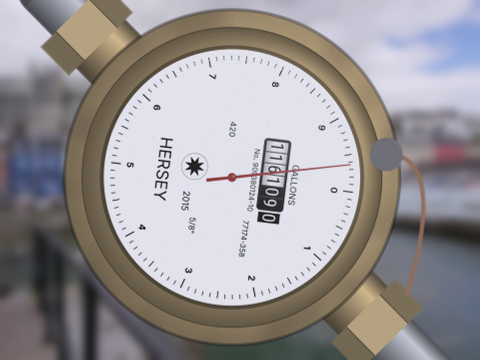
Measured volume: 1161089.6 gal
